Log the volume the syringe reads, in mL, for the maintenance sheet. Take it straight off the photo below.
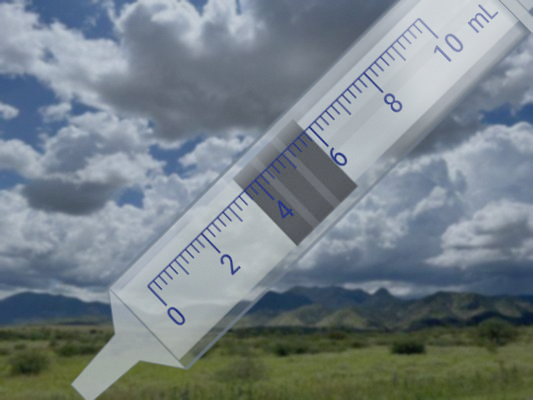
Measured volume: 3.6 mL
